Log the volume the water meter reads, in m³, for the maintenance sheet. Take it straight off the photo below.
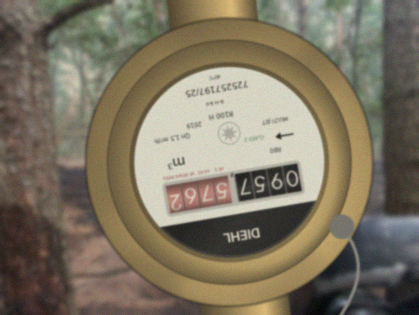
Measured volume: 957.5762 m³
